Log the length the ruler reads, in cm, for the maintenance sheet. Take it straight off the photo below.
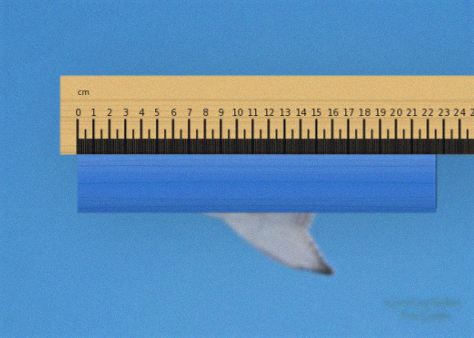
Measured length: 22.5 cm
